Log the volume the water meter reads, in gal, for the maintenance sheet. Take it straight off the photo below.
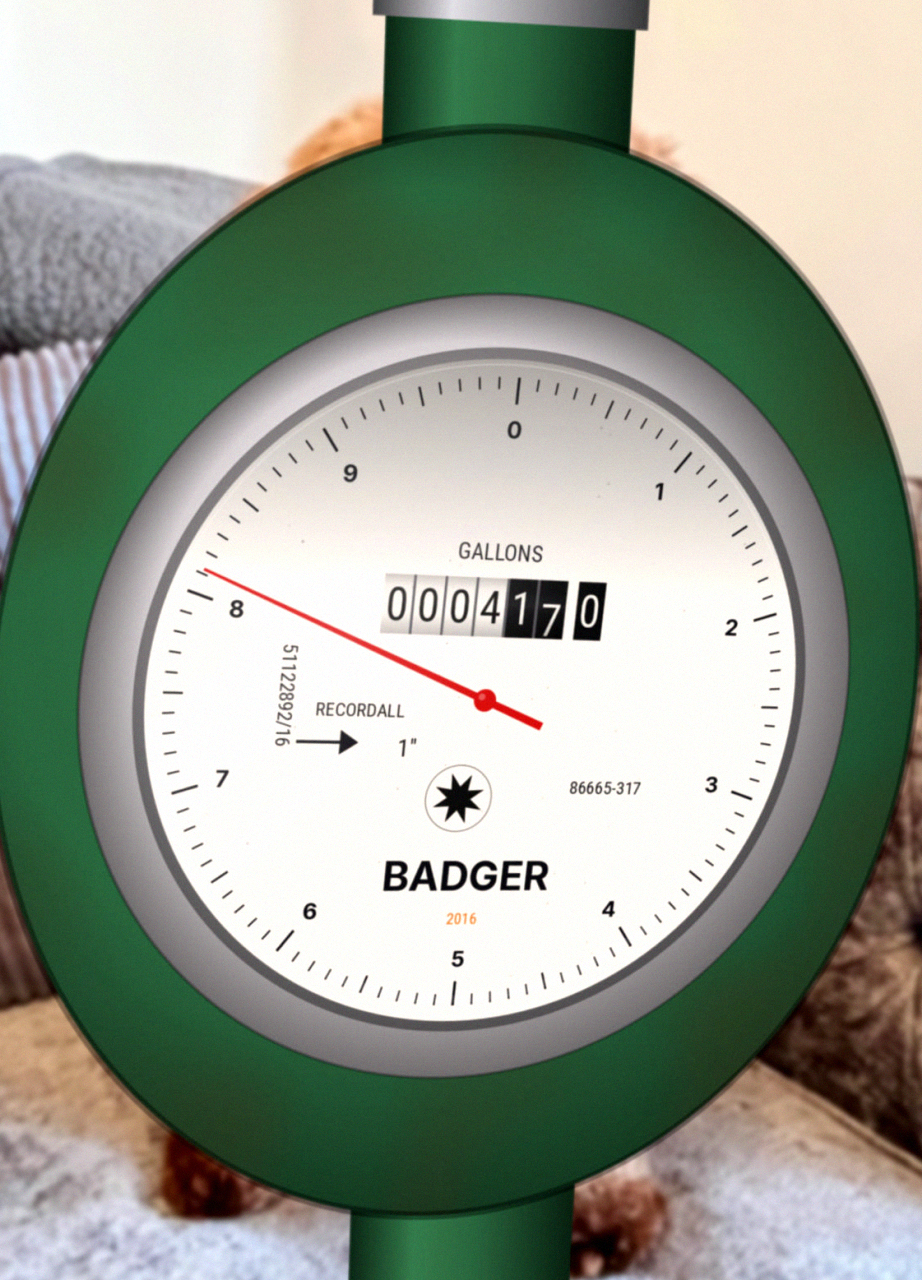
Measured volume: 4168.1 gal
